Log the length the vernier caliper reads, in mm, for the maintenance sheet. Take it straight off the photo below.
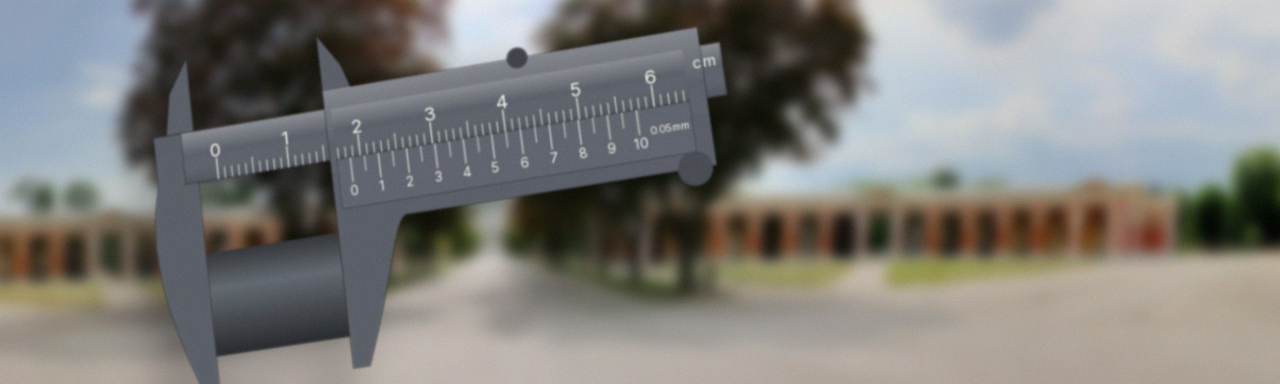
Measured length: 18.6 mm
